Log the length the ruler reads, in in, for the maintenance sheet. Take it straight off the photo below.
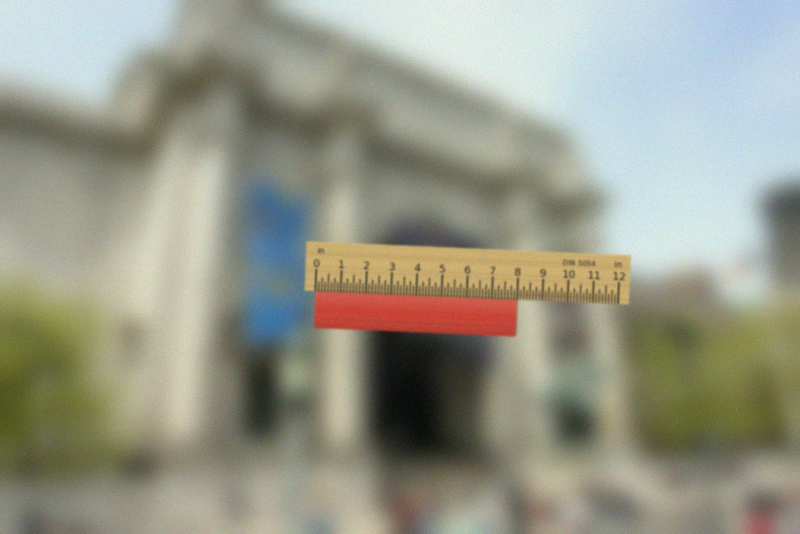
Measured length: 8 in
